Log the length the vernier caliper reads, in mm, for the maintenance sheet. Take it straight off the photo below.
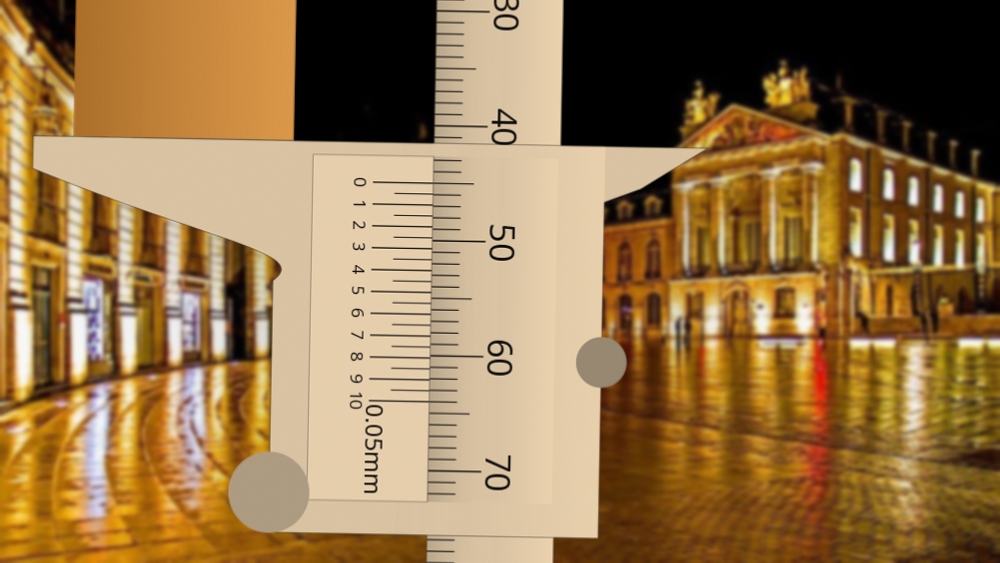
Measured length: 45.0 mm
